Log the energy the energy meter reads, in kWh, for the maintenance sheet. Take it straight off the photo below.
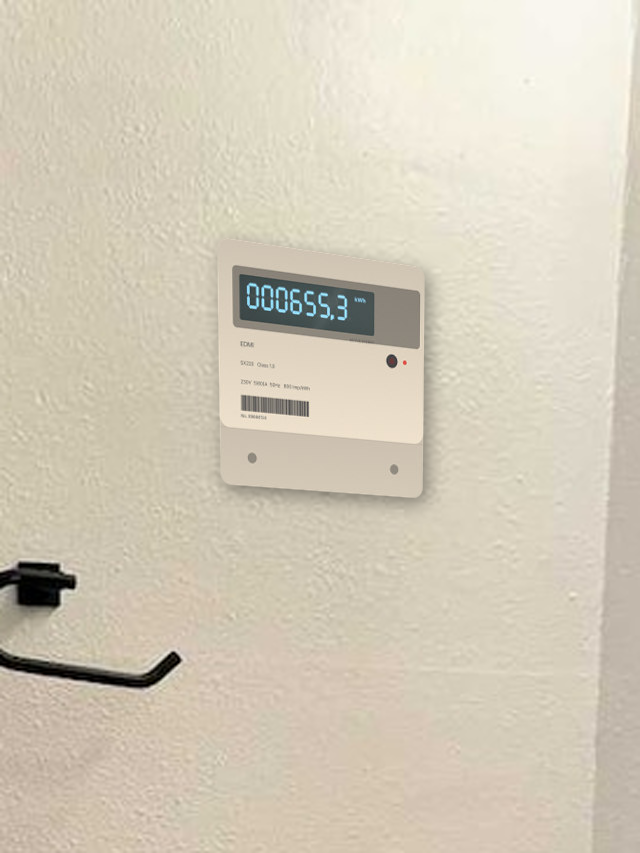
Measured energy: 655.3 kWh
